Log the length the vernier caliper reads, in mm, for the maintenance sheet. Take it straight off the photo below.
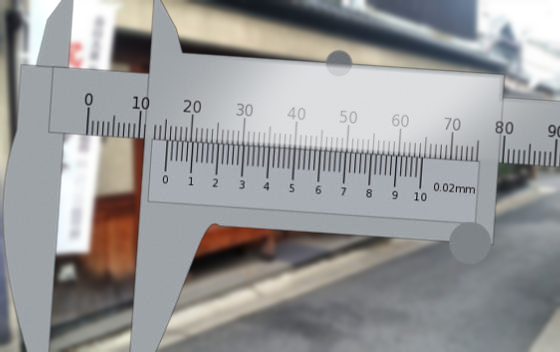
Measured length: 15.5 mm
